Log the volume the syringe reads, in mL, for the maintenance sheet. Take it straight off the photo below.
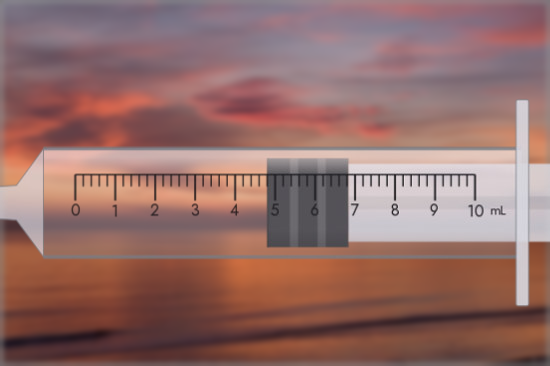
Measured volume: 4.8 mL
